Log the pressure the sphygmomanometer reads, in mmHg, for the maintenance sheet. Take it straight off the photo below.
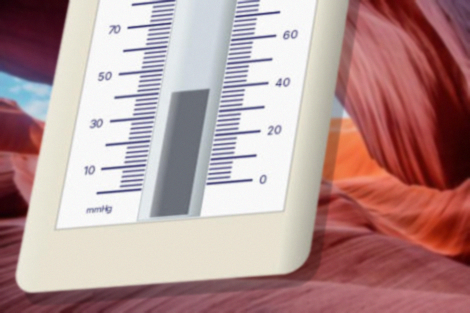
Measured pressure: 40 mmHg
